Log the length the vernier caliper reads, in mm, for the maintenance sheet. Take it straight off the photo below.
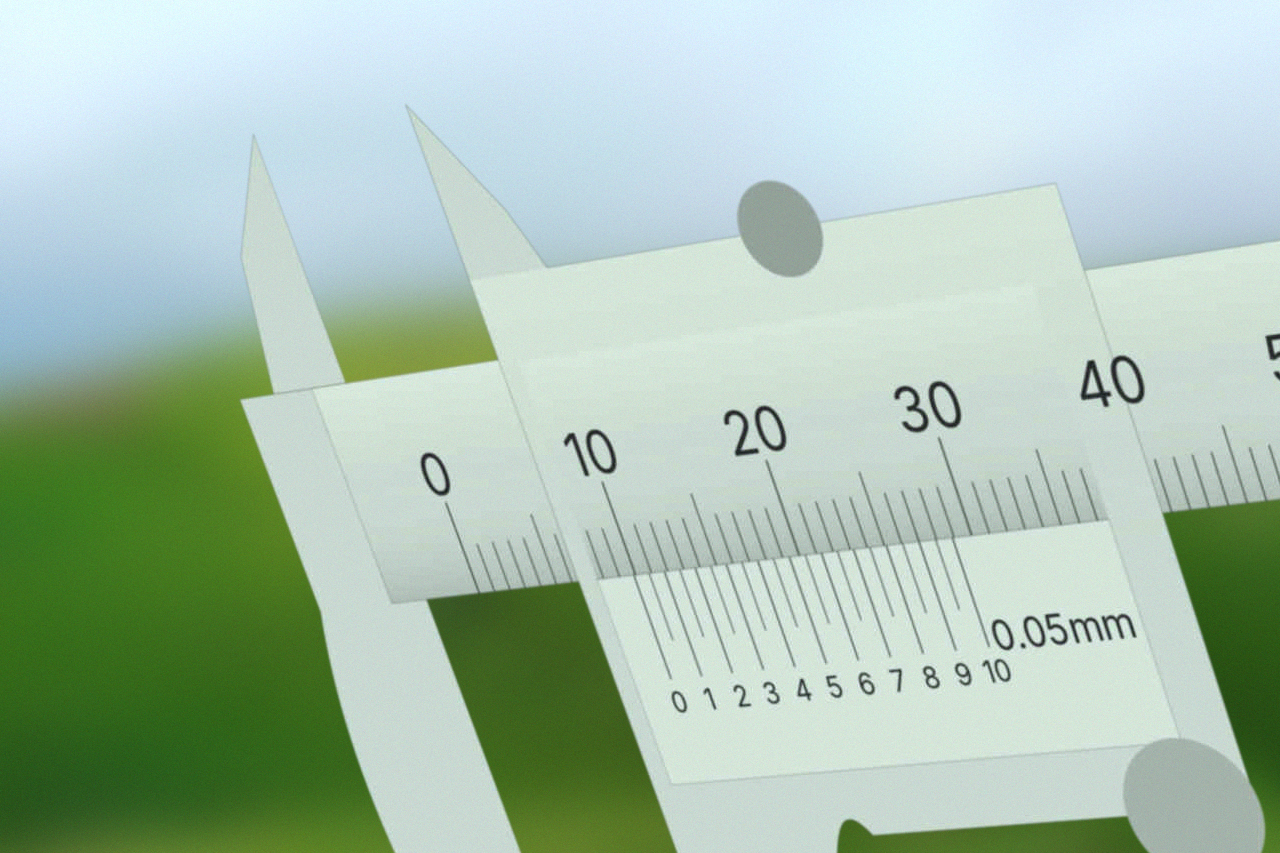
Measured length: 9.9 mm
